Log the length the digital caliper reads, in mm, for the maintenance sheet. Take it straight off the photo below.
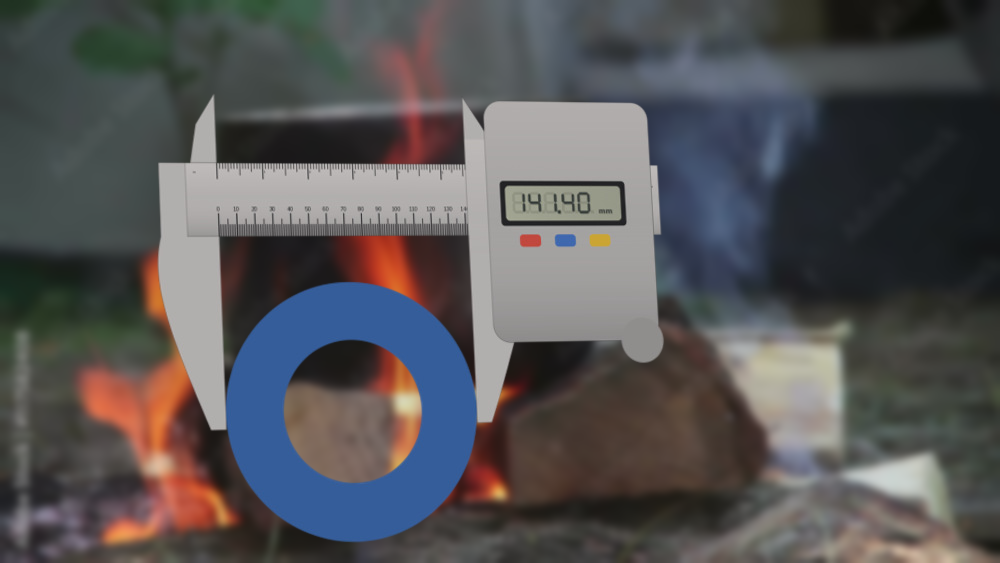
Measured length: 141.40 mm
